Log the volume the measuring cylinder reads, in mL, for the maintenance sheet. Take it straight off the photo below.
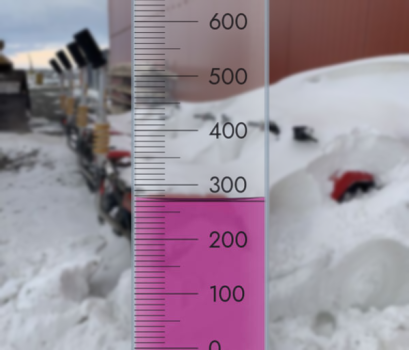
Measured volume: 270 mL
